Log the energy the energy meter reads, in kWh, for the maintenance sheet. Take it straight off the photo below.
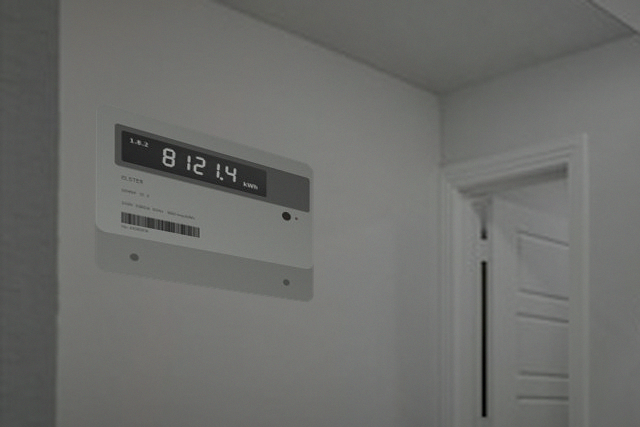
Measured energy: 8121.4 kWh
